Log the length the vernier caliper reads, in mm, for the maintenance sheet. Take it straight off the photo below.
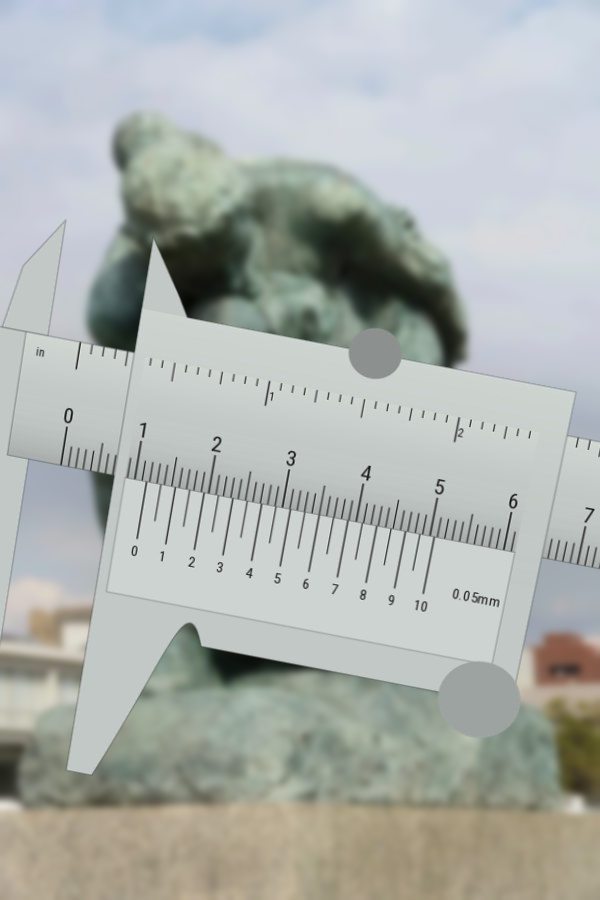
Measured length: 11.6 mm
